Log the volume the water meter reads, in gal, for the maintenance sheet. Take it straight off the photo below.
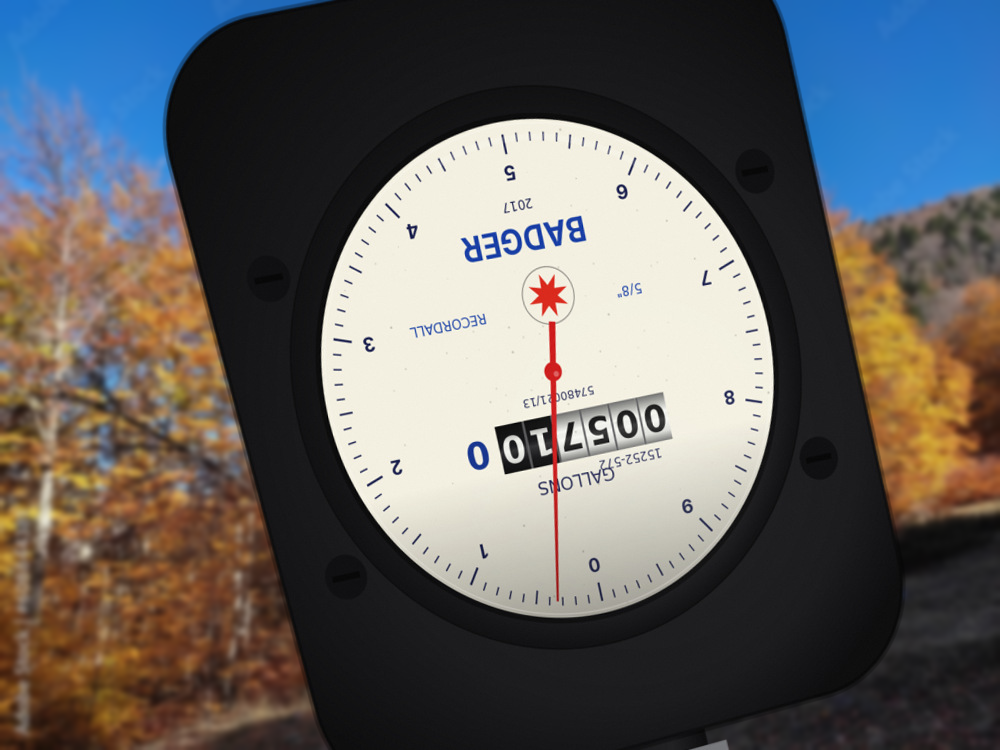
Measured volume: 57100.3 gal
